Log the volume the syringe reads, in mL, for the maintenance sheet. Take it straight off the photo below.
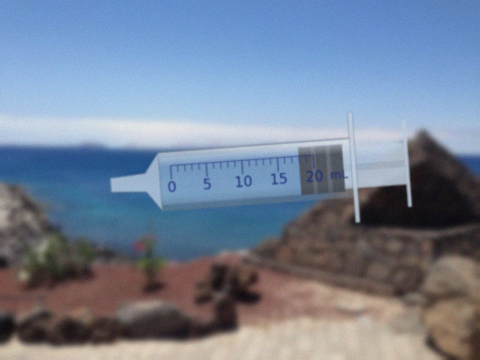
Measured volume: 18 mL
